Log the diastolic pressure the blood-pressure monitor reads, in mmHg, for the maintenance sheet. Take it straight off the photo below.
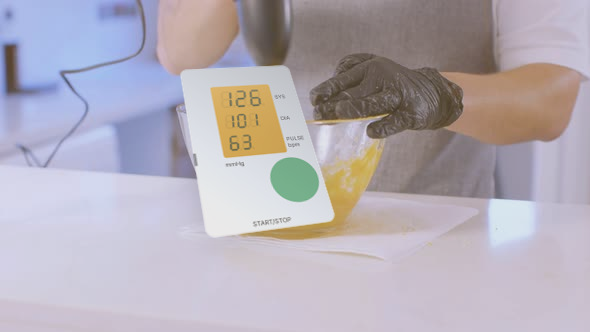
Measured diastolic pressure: 101 mmHg
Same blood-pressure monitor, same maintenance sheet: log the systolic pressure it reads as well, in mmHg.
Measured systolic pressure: 126 mmHg
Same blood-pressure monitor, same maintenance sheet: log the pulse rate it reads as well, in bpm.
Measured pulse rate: 63 bpm
